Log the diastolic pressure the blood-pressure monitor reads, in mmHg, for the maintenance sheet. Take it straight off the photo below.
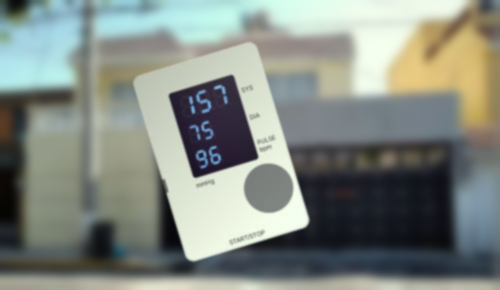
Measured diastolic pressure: 75 mmHg
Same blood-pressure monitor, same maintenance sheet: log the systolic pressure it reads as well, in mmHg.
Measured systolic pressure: 157 mmHg
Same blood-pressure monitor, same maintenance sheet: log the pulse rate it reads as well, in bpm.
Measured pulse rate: 96 bpm
